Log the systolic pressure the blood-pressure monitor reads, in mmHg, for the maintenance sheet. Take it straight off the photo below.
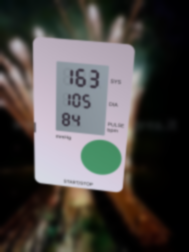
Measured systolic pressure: 163 mmHg
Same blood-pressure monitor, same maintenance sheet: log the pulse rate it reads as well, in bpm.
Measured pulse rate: 84 bpm
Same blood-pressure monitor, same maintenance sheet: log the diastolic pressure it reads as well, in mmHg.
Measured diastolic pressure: 105 mmHg
